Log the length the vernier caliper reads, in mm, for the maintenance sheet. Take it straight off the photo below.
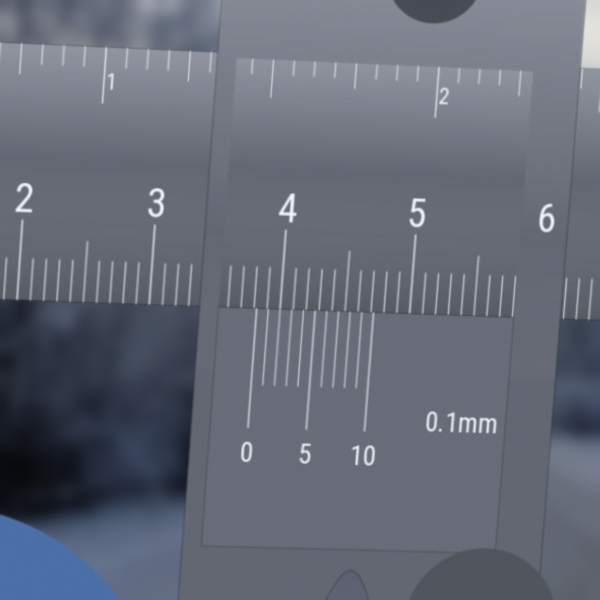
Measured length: 38.2 mm
